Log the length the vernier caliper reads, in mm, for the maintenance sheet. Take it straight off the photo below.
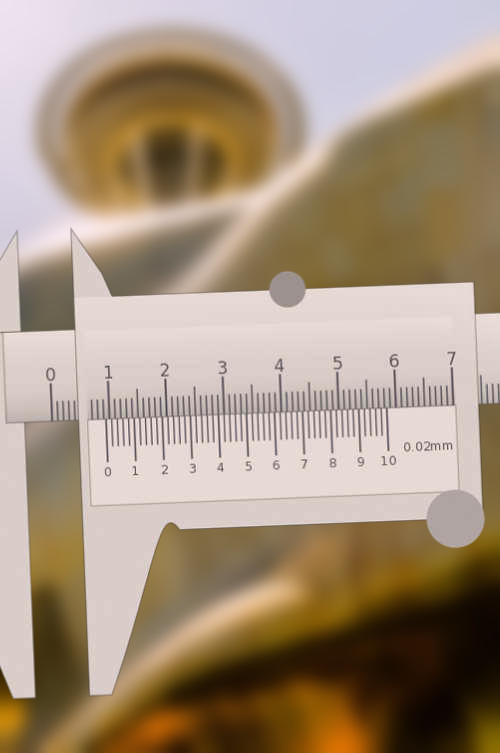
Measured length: 9.4 mm
